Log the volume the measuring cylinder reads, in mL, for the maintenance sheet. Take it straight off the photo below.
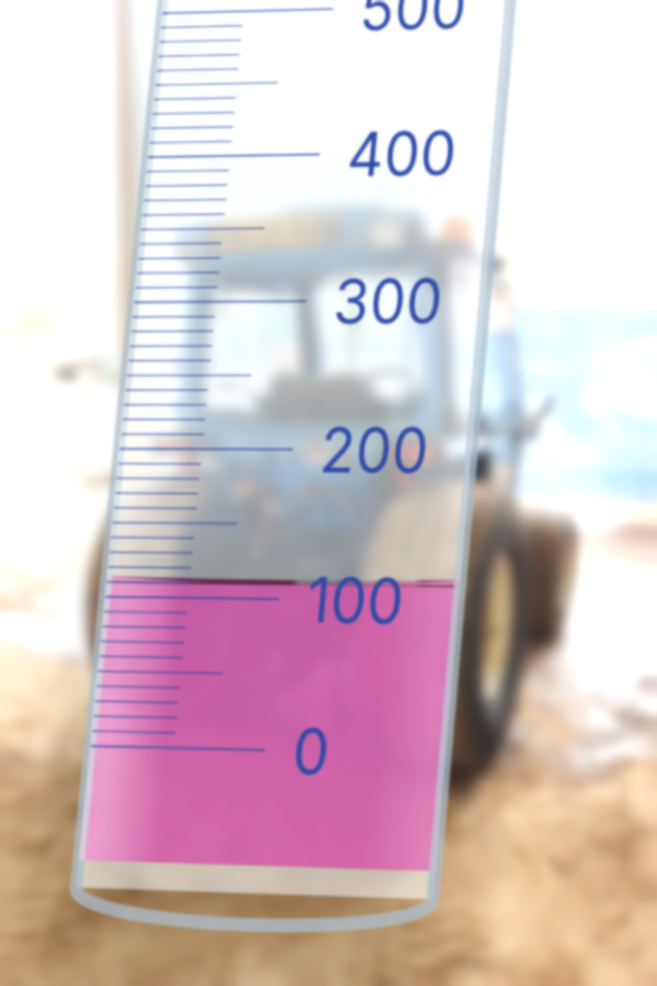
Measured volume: 110 mL
